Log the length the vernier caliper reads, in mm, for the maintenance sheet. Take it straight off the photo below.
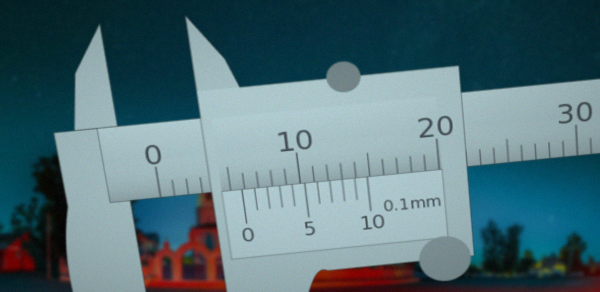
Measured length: 5.8 mm
